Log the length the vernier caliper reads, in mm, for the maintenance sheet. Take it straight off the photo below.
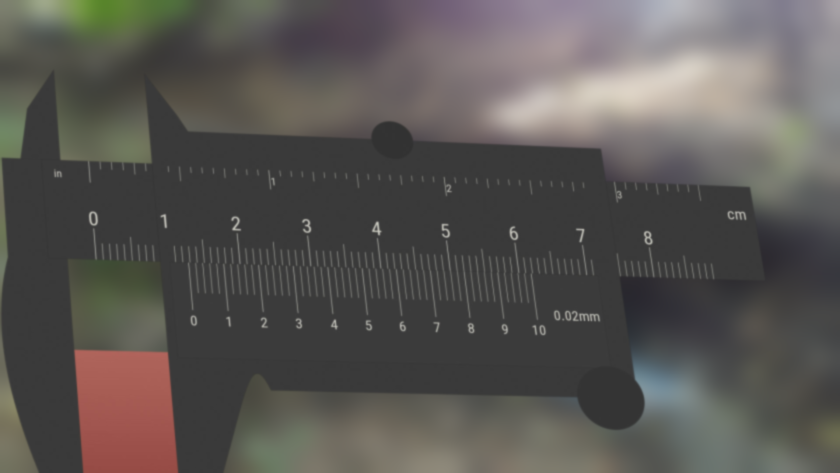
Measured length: 12.8 mm
